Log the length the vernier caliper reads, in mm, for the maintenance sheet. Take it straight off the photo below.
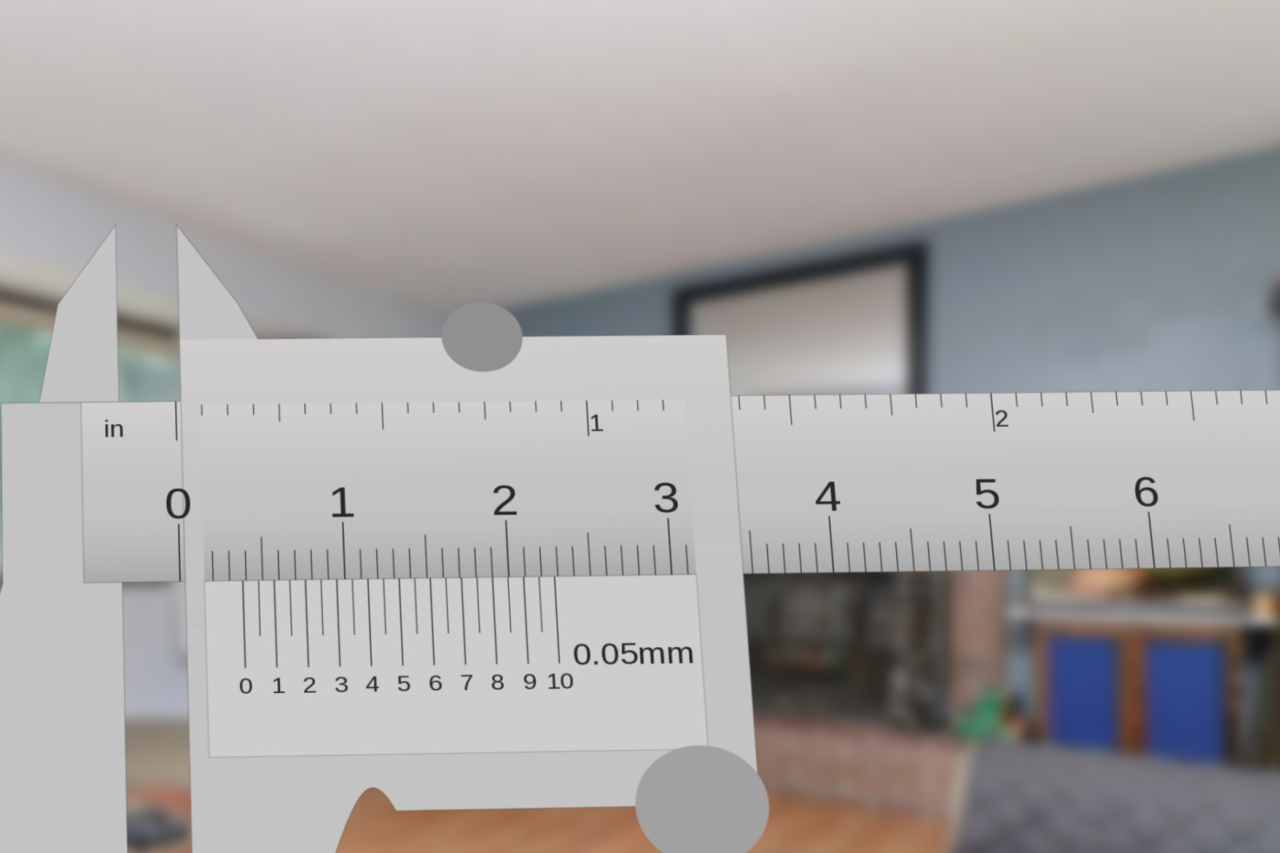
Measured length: 3.8 mm
